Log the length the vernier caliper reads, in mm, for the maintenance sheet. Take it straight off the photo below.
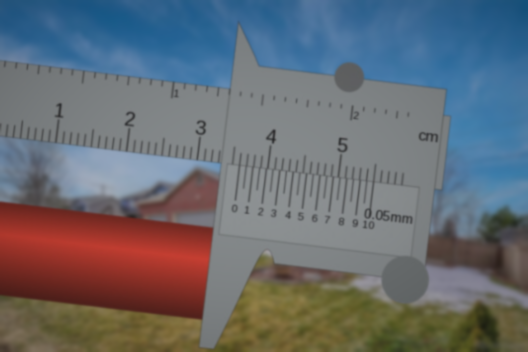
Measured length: 36.0 mm
